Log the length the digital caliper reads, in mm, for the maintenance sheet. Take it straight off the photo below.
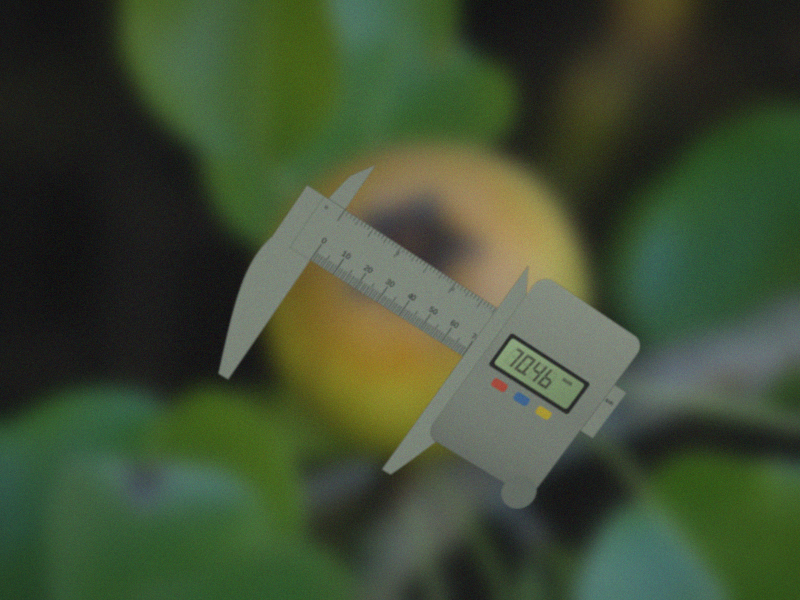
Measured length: 70.46 mm
